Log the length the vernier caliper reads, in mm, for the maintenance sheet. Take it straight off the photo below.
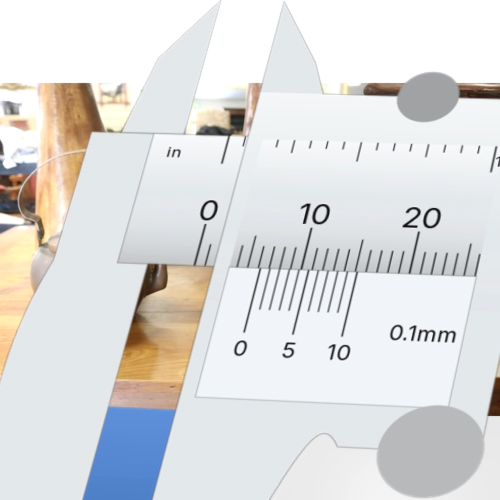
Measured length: 6.2 mm
